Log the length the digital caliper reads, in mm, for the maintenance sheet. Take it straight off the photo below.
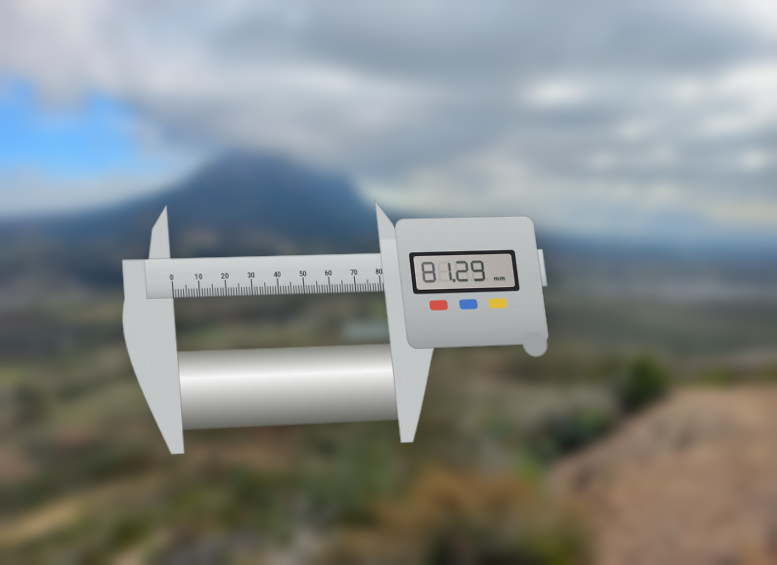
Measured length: 81.29 mm
